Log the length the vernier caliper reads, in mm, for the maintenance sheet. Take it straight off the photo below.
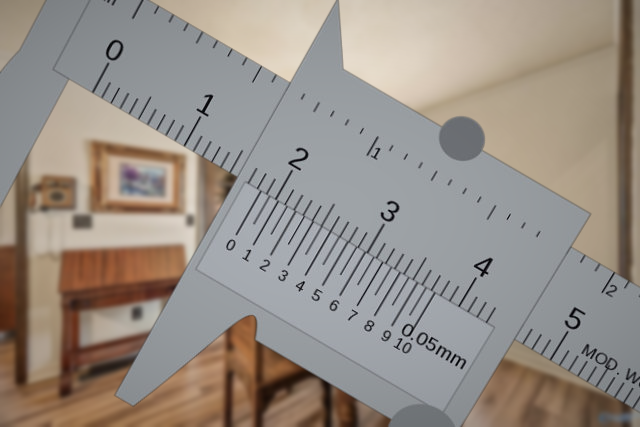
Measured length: 18.4 mm
